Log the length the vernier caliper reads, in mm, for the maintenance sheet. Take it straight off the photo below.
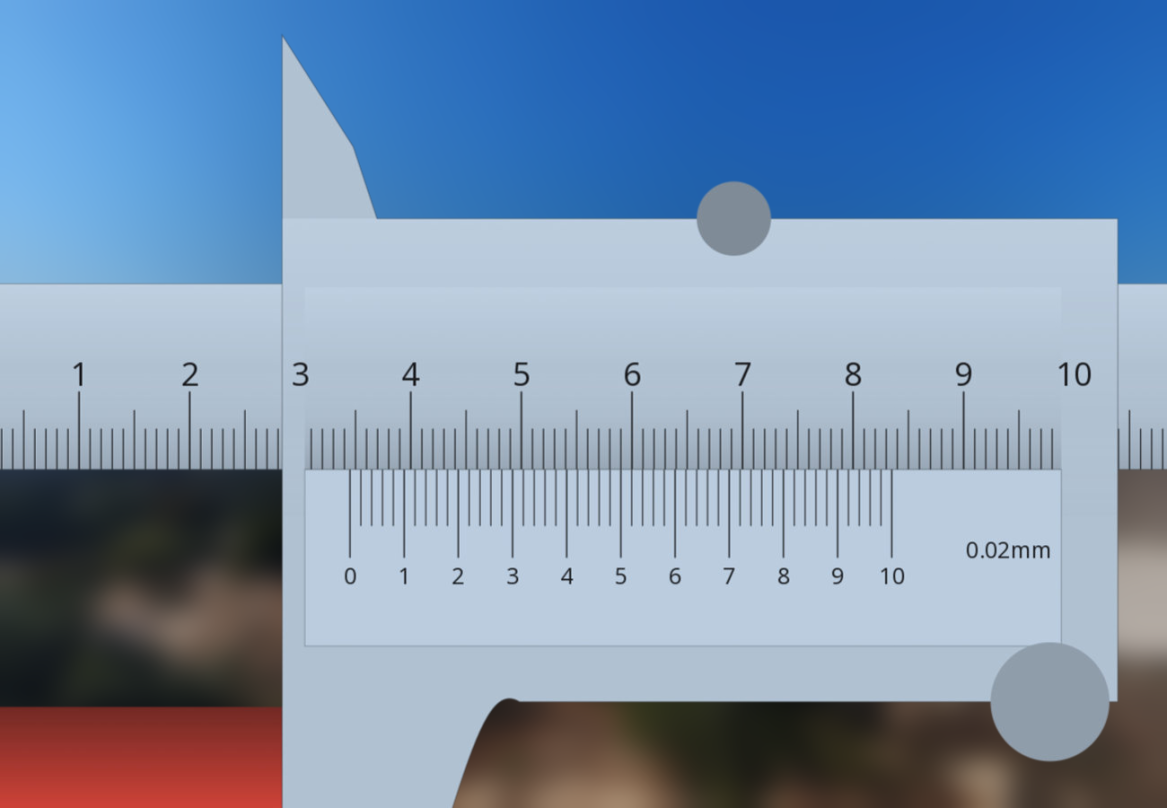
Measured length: 34.5 mm
